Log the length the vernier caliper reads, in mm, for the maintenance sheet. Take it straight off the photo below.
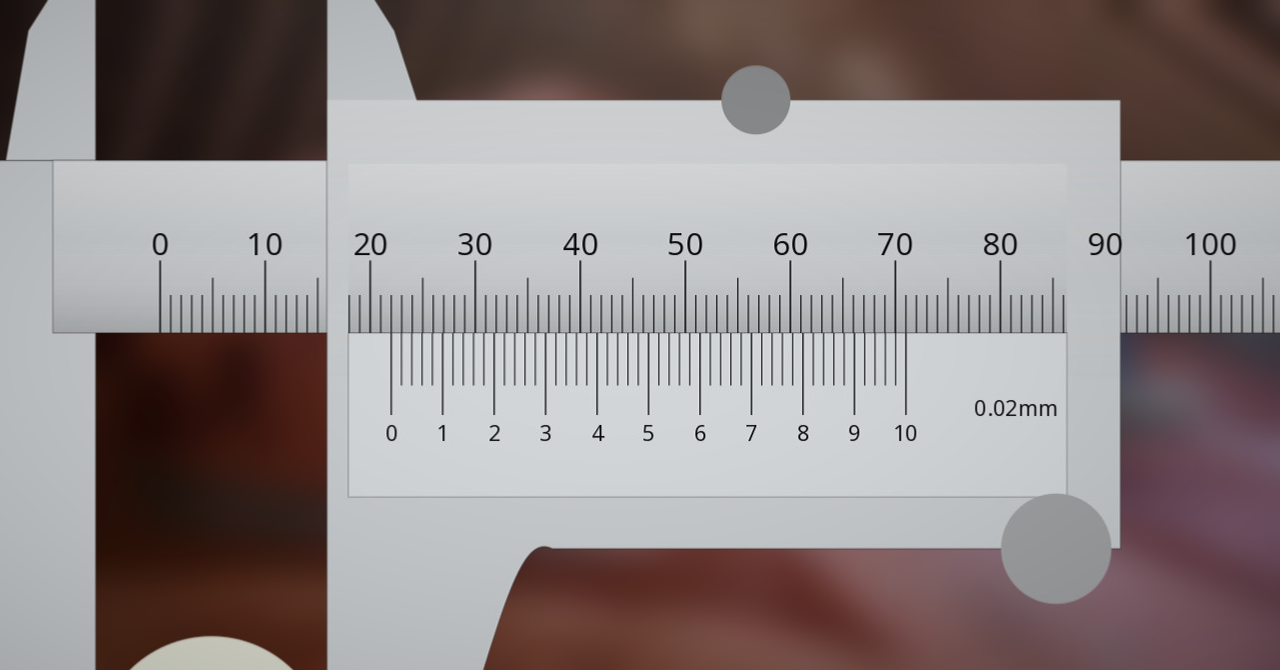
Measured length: 22.0 mm
